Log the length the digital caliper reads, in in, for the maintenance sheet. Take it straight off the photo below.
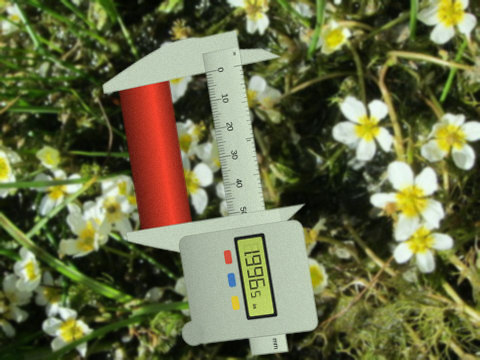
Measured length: 1.9965 in
